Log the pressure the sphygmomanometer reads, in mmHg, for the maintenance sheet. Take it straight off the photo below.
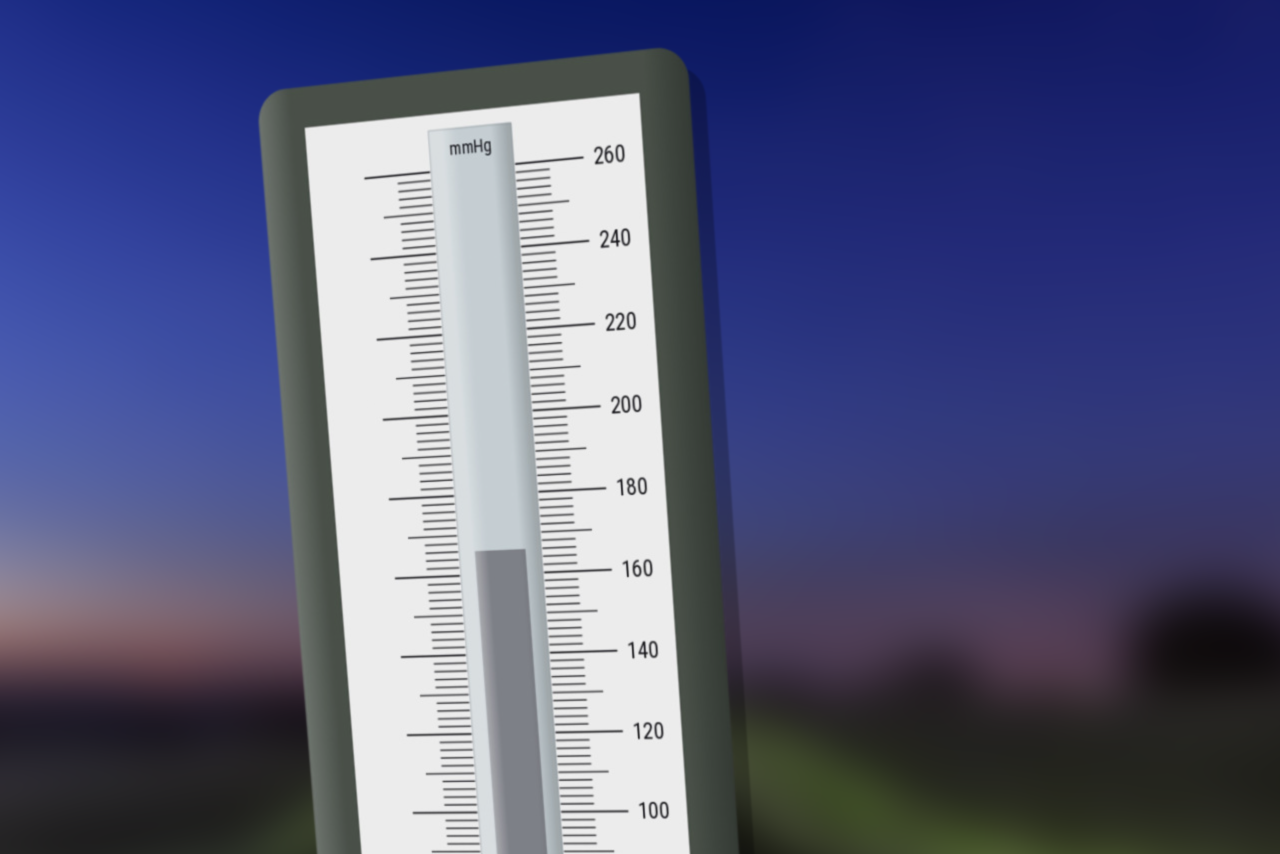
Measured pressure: 166 mmHg
